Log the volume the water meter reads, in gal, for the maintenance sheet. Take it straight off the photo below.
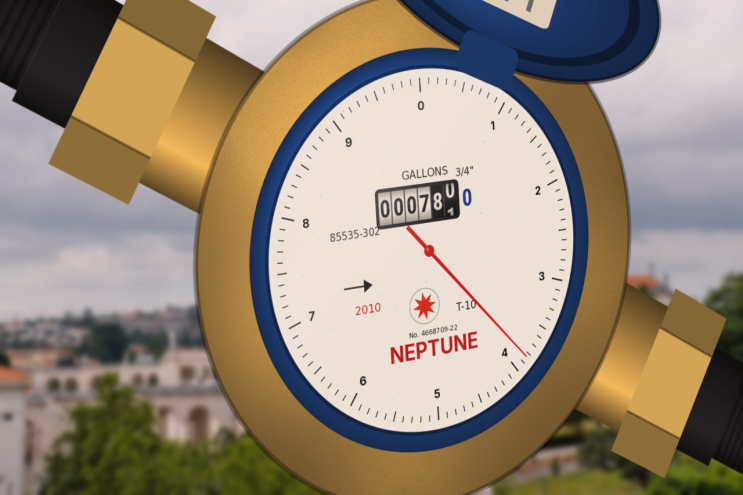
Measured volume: 7803.8 gal
